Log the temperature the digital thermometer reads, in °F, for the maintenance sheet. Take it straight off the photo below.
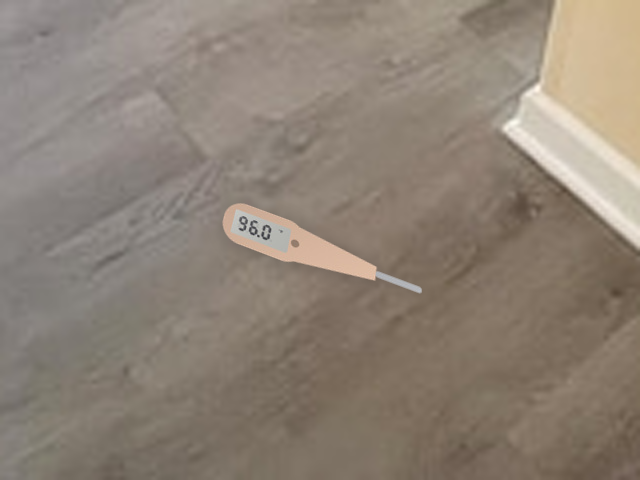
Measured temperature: 96.0 °F
